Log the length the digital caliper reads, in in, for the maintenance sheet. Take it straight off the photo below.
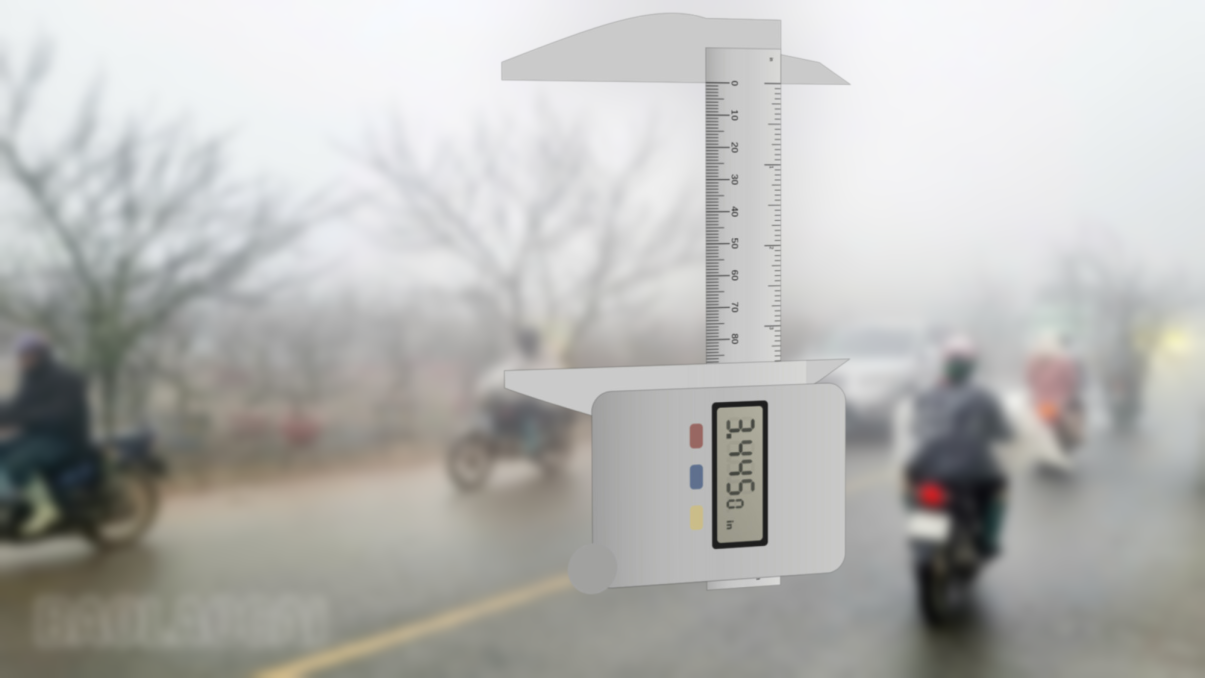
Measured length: 3.4450 in
